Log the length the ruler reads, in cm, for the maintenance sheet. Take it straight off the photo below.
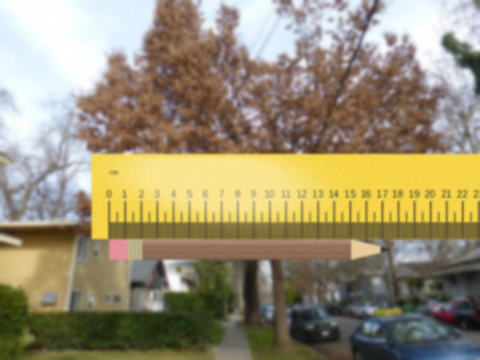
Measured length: 17.5 cm
